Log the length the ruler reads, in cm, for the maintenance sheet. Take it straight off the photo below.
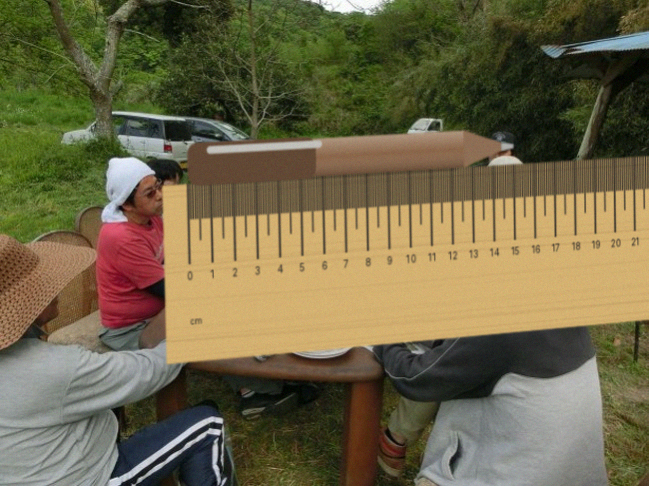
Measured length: 15 cm
